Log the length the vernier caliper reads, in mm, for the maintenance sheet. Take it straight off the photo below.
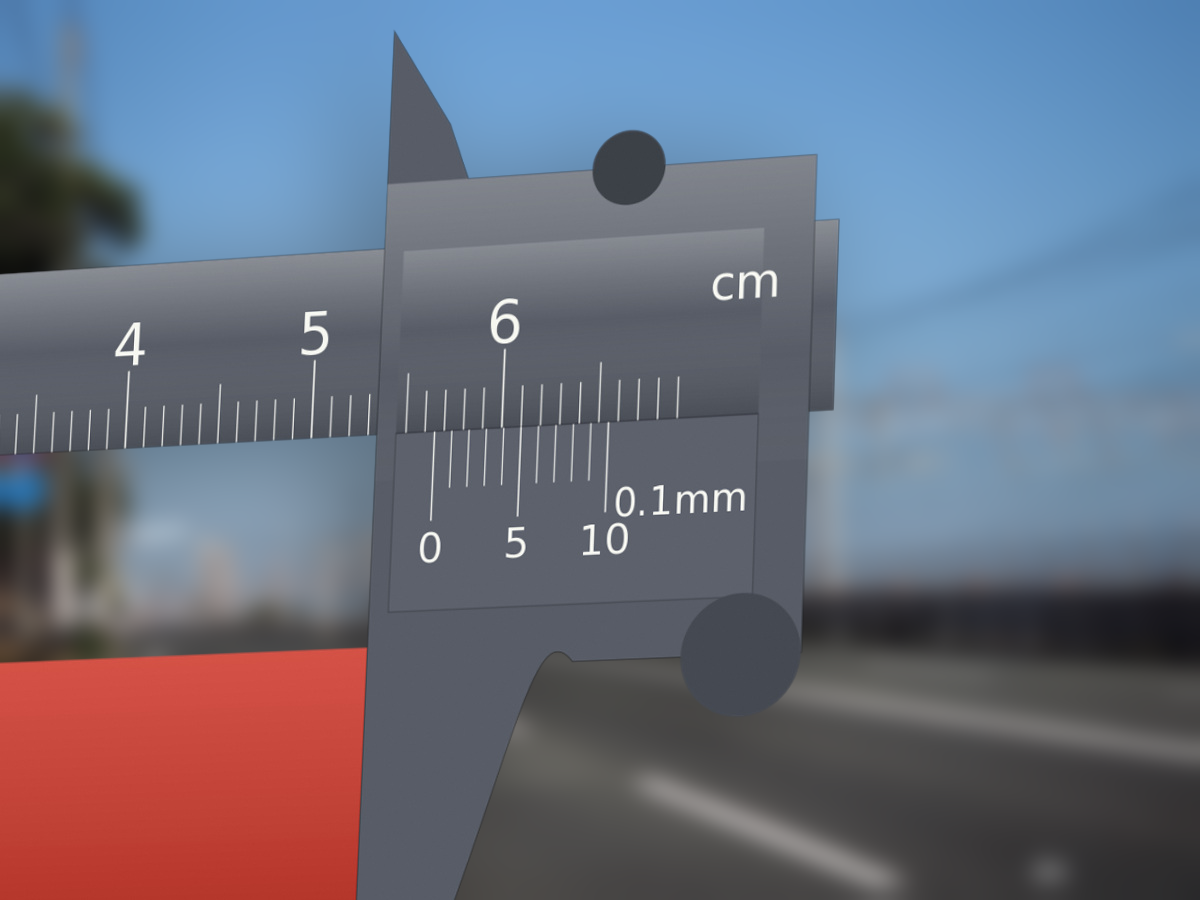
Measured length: 56.5 mm
